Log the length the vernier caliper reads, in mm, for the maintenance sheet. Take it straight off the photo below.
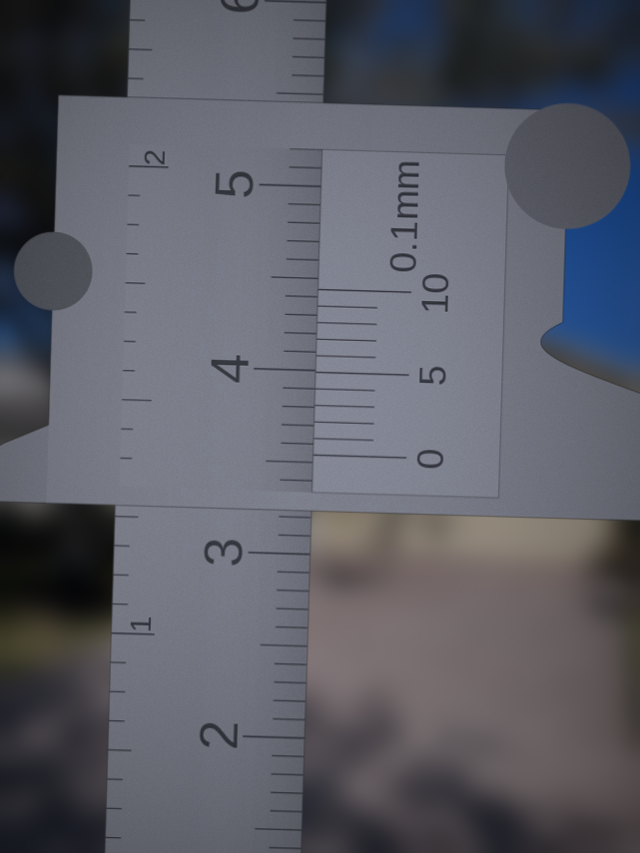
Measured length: 35.4 mm
